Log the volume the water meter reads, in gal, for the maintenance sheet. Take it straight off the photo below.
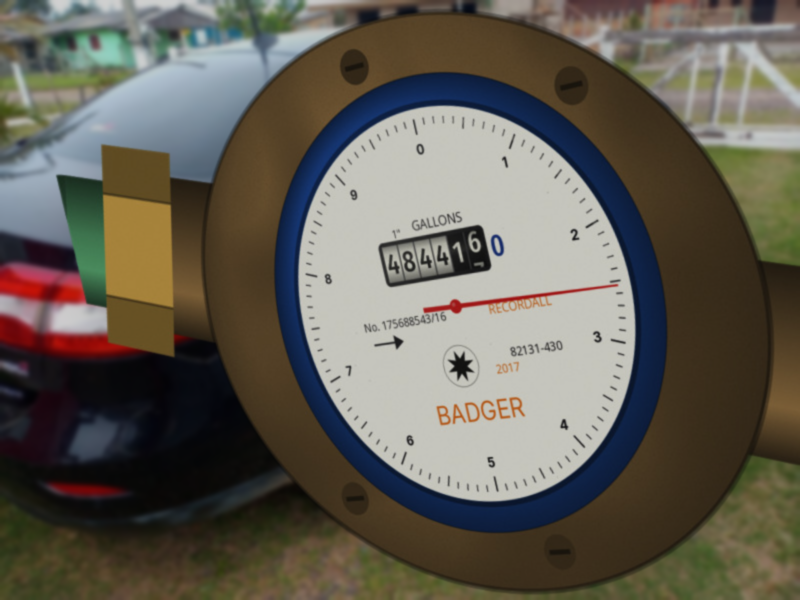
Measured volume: 4844162.5 gal
